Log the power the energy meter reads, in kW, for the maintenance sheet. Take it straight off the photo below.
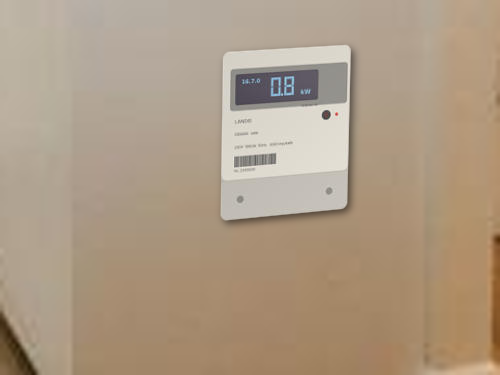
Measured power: 0.8 kW
